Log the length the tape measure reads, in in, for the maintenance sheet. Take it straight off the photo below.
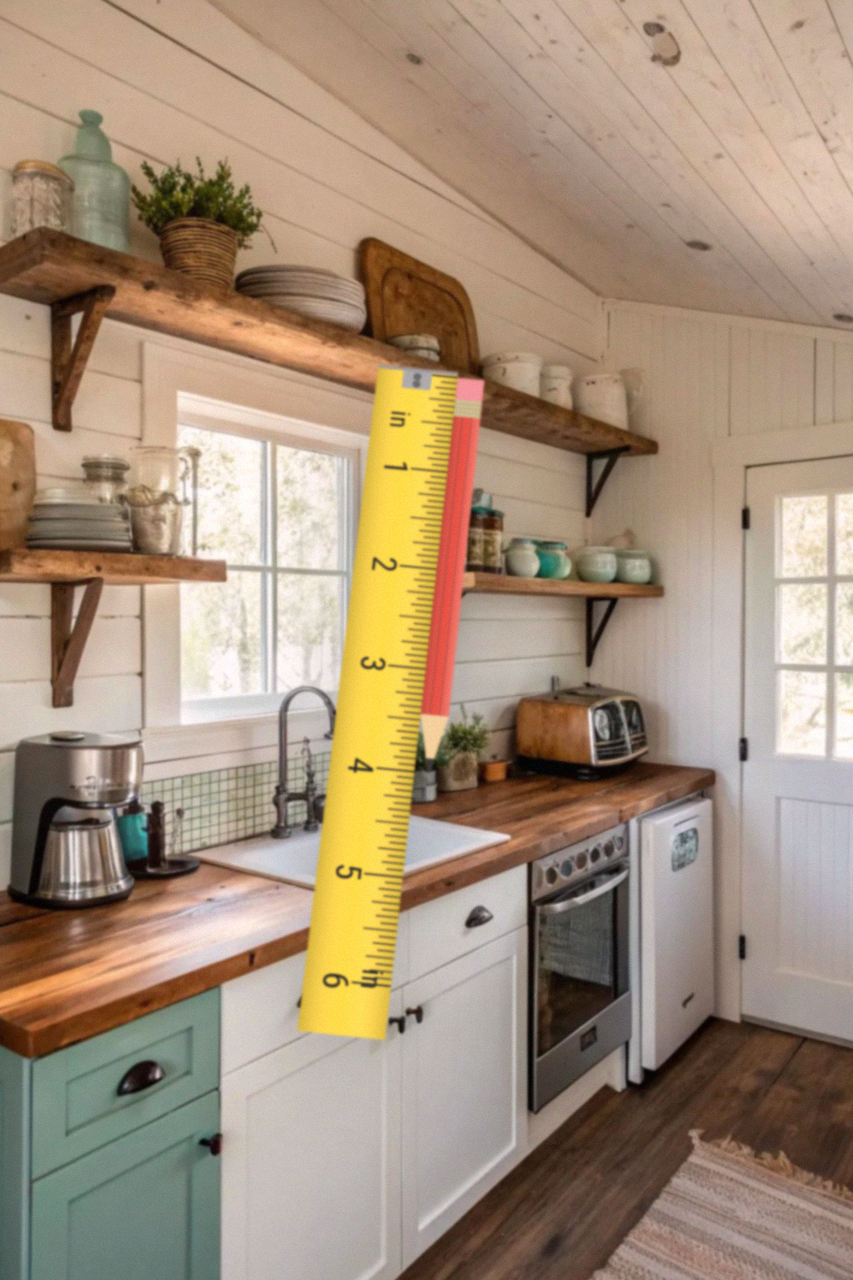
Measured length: 4 in
